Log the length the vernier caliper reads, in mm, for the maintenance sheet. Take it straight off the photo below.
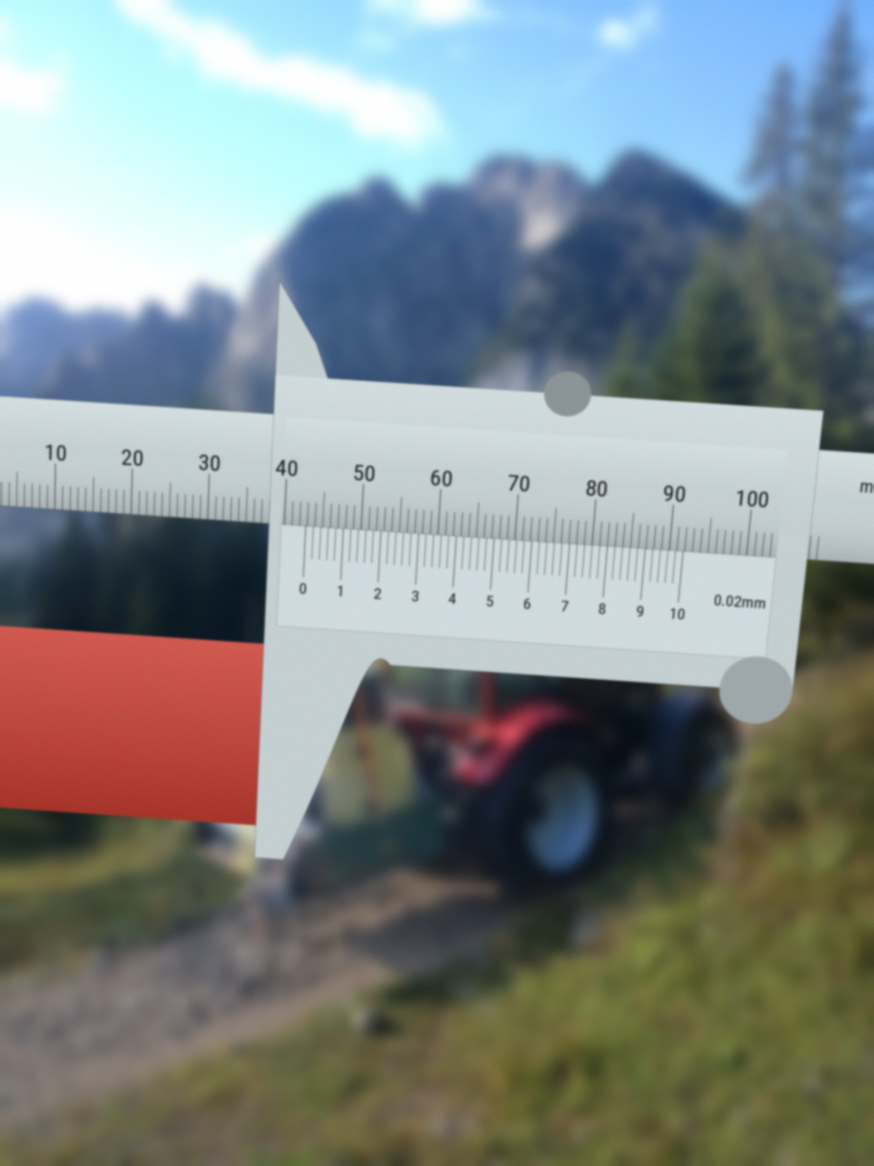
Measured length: 42.8 mm
